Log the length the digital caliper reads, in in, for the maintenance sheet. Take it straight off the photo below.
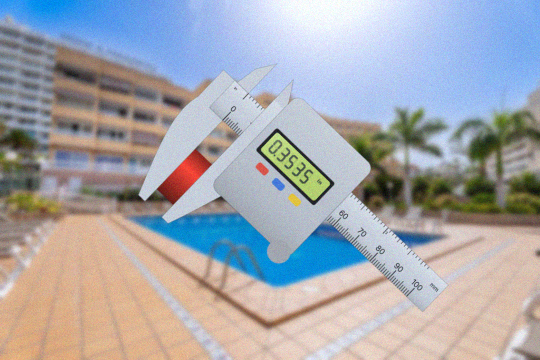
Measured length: 0.3535 in
